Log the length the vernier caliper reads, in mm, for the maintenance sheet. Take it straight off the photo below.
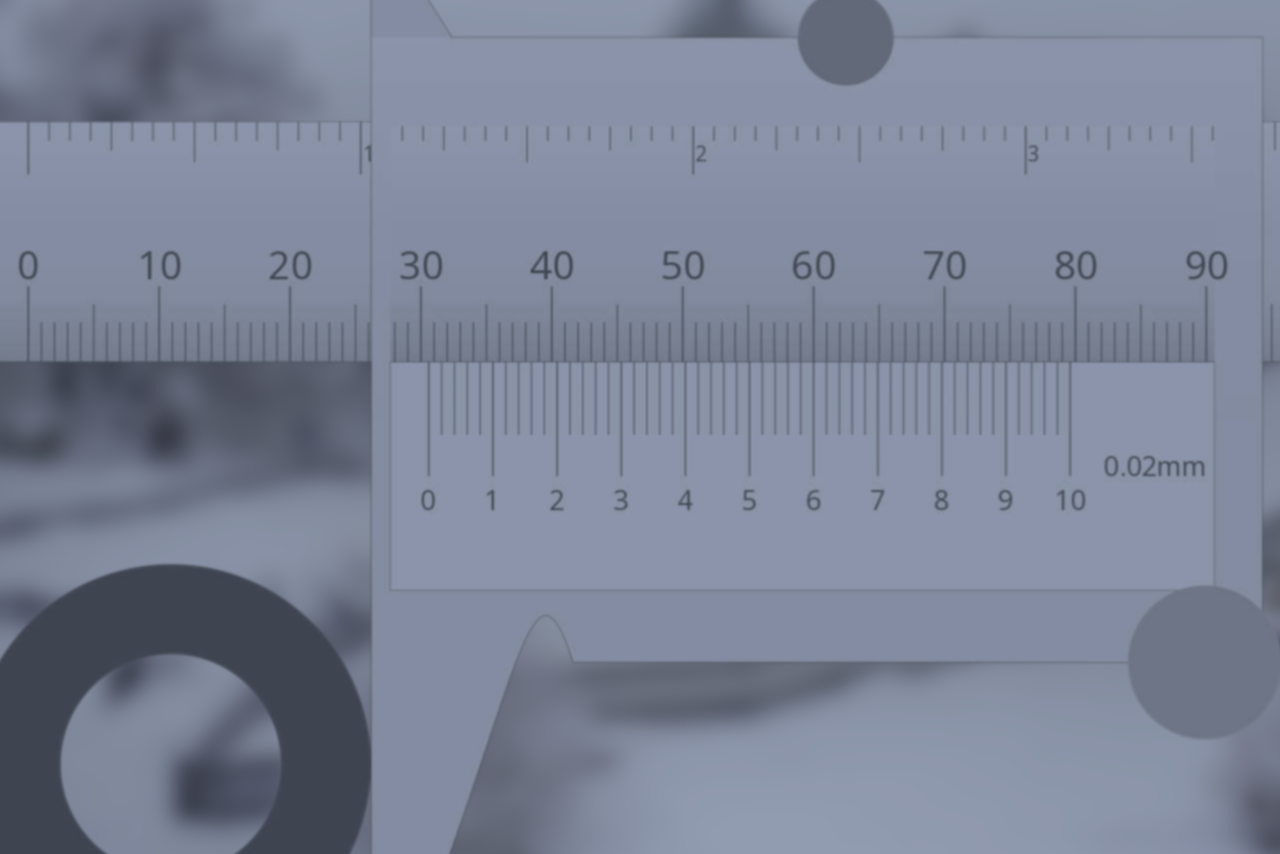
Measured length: 30.6 mm
